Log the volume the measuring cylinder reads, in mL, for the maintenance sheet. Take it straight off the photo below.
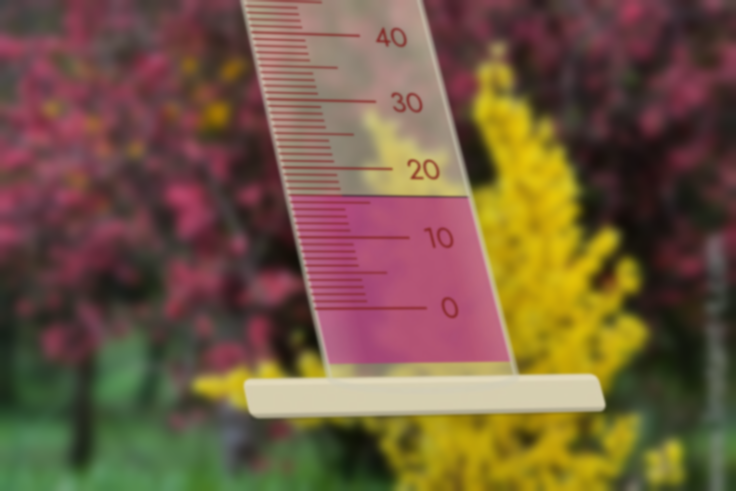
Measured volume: 16 mL
